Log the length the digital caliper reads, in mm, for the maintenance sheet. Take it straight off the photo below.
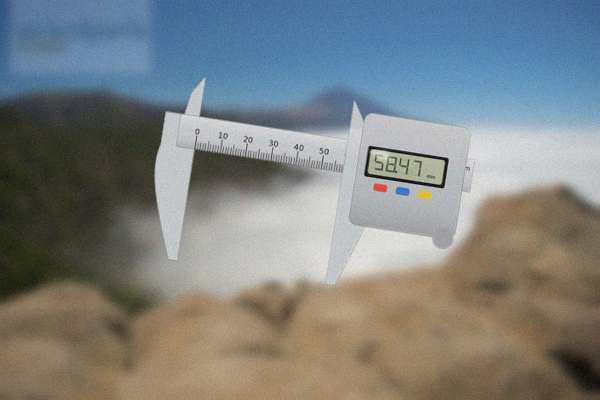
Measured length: 58.47 mm
